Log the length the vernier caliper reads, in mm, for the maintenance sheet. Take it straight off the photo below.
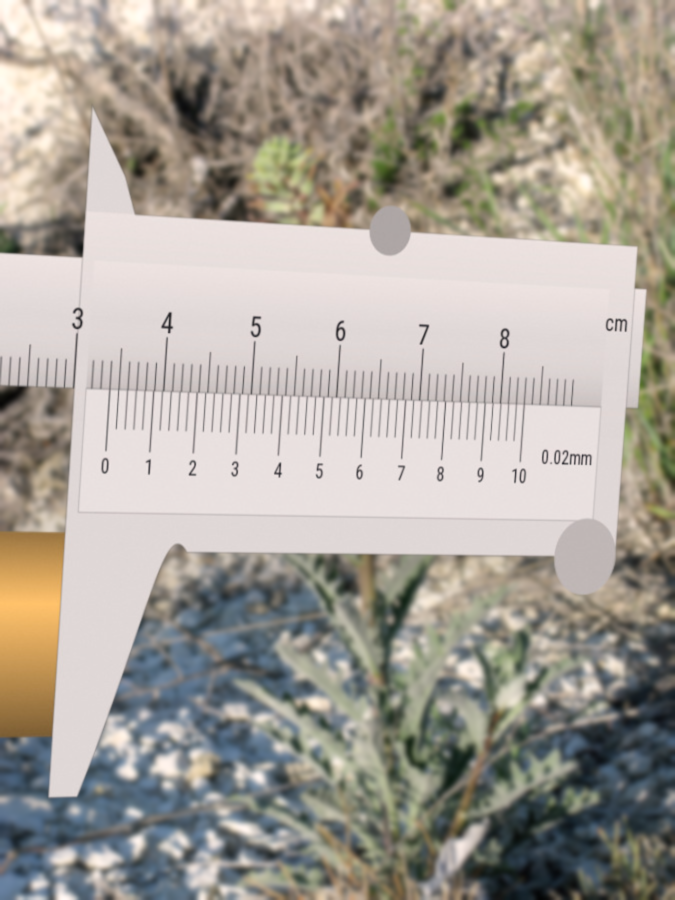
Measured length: 34.0 mm
